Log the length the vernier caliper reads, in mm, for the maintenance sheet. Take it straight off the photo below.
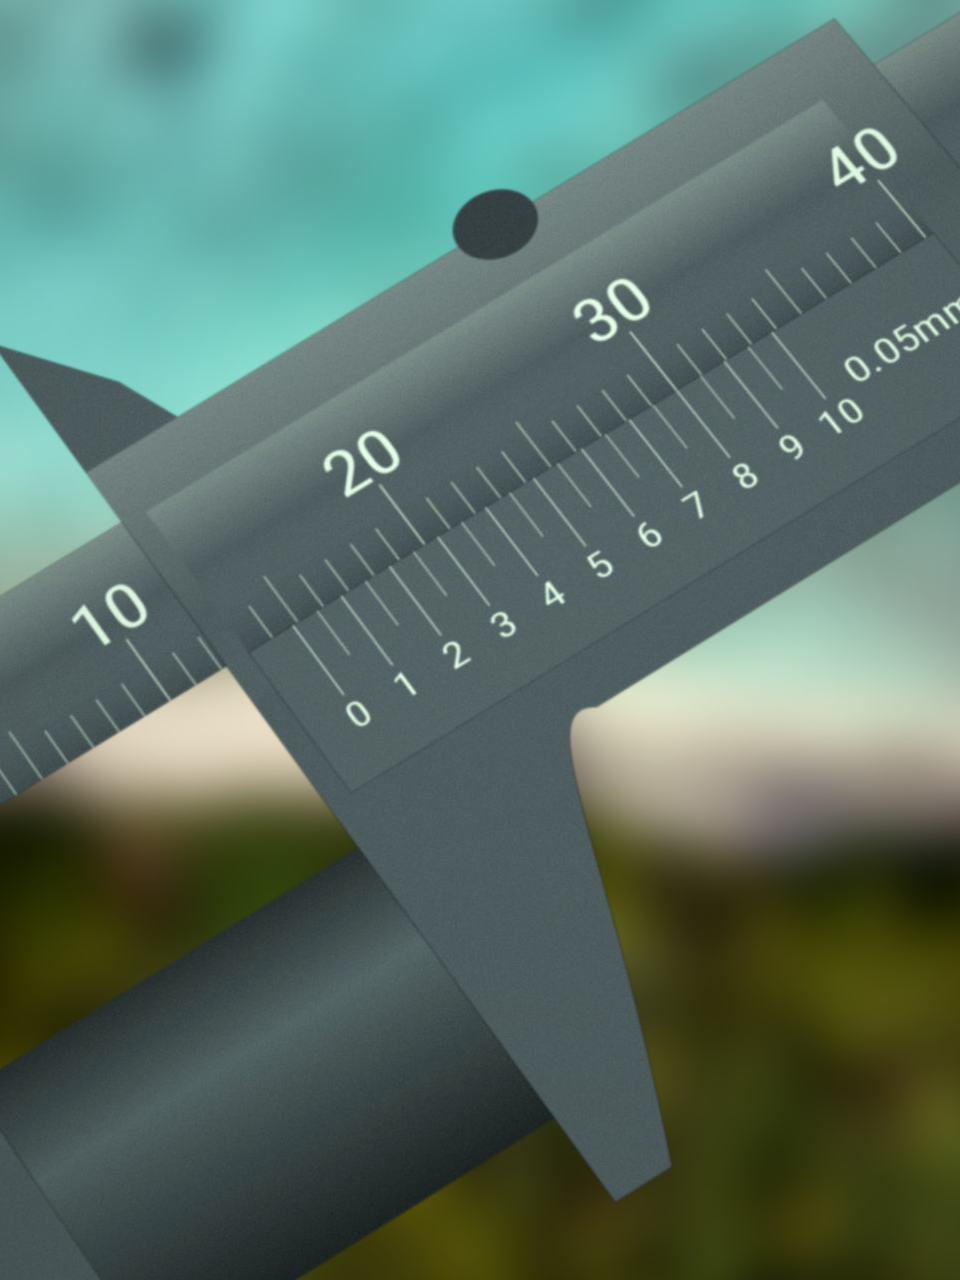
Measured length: 14.8 mm
